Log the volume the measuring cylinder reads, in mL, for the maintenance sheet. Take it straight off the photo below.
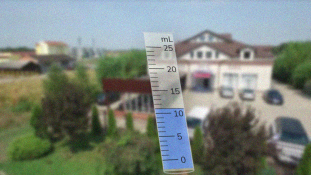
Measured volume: 11 mL
